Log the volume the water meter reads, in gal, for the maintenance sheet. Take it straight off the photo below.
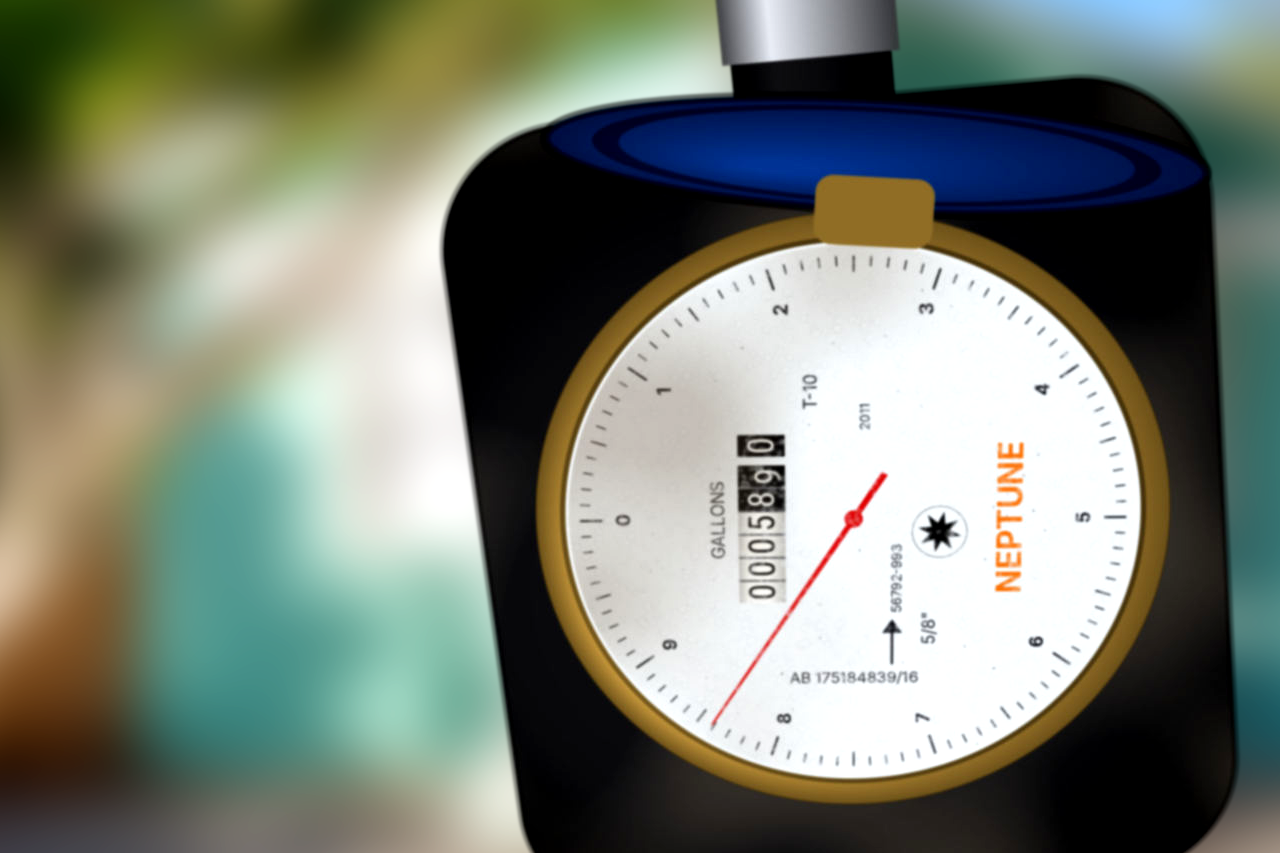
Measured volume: 5888.4 gal
